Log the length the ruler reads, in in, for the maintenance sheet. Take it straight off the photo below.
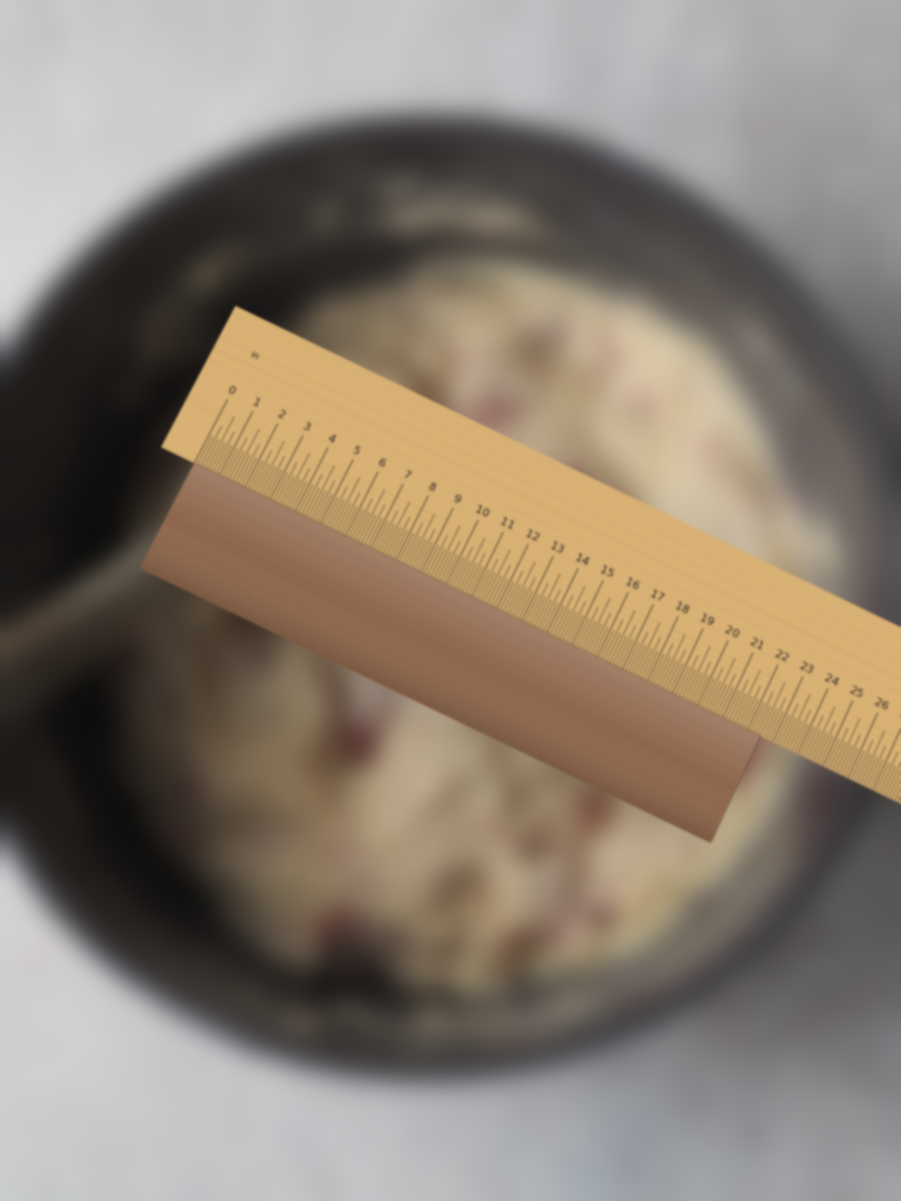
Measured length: 22.5 in
